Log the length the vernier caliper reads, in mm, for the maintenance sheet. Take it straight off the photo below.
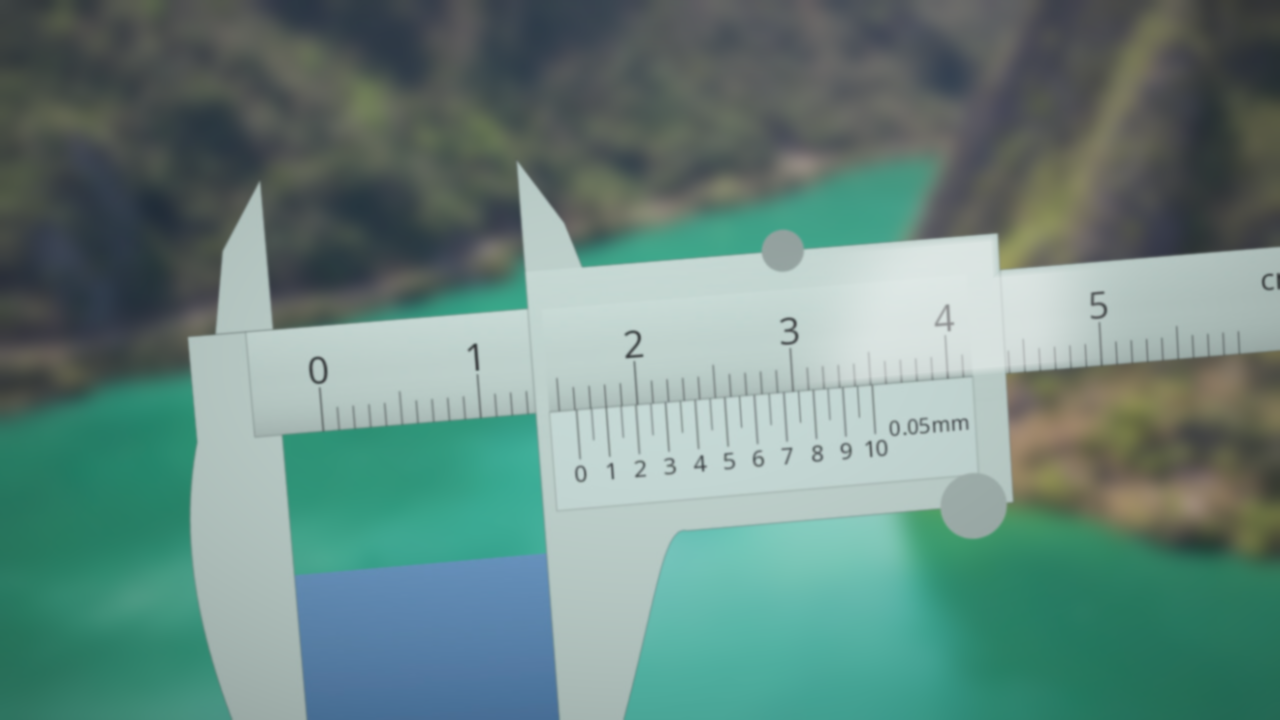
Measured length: 16.1 mm
